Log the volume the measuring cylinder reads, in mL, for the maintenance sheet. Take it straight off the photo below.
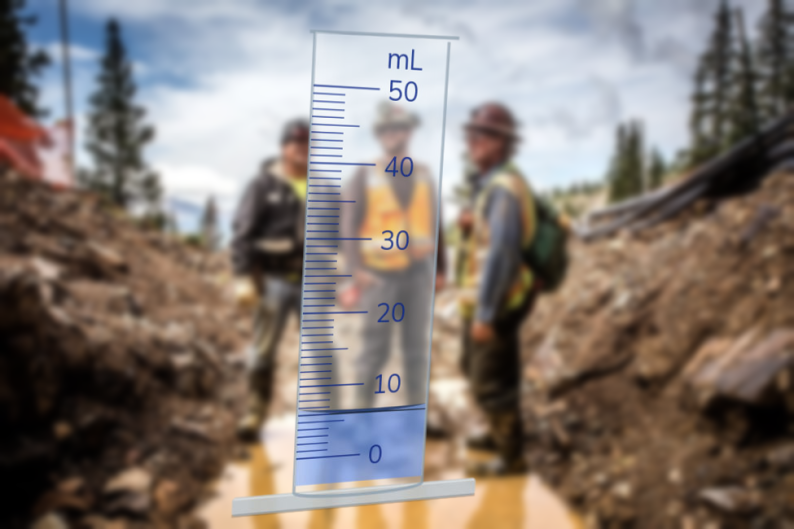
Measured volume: 6 mL
